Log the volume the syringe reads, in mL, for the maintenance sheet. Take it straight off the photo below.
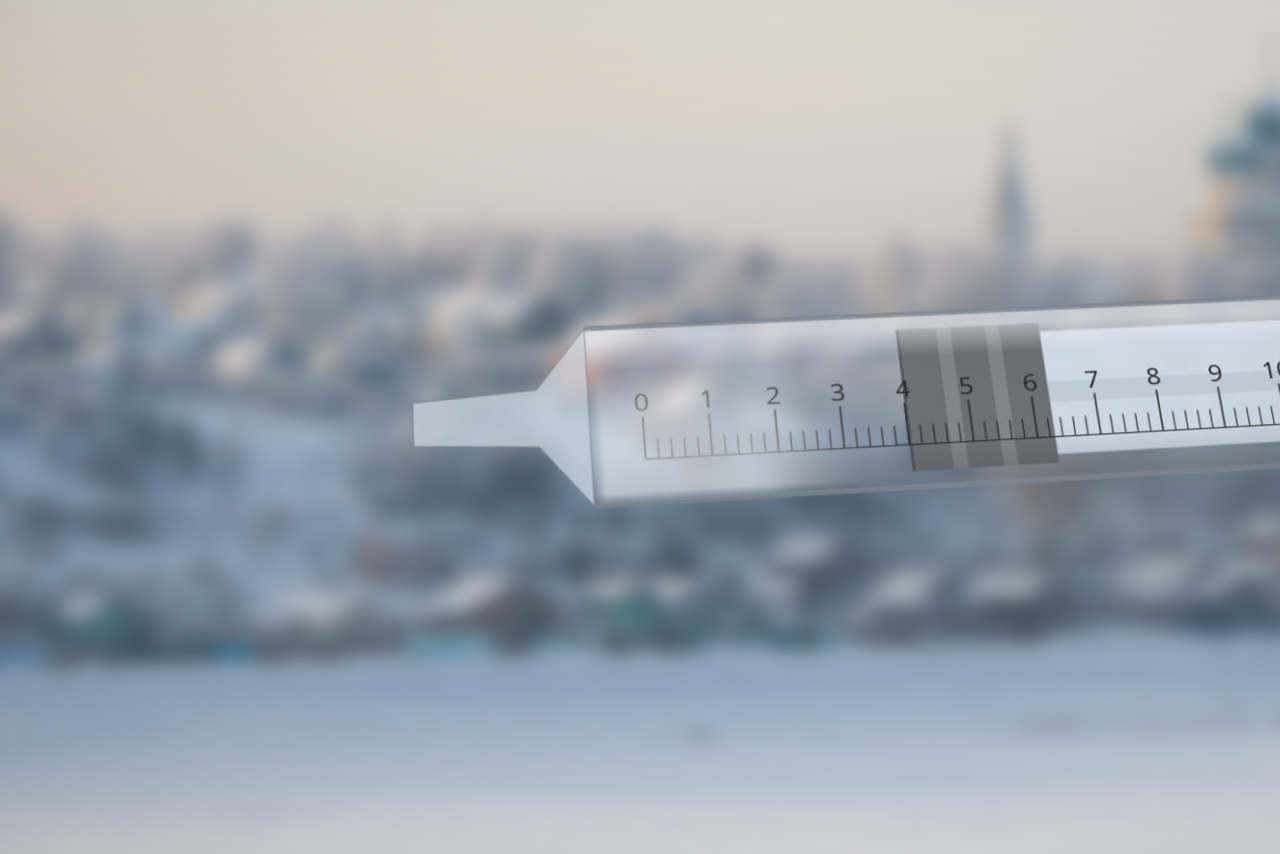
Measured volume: 4 mL
